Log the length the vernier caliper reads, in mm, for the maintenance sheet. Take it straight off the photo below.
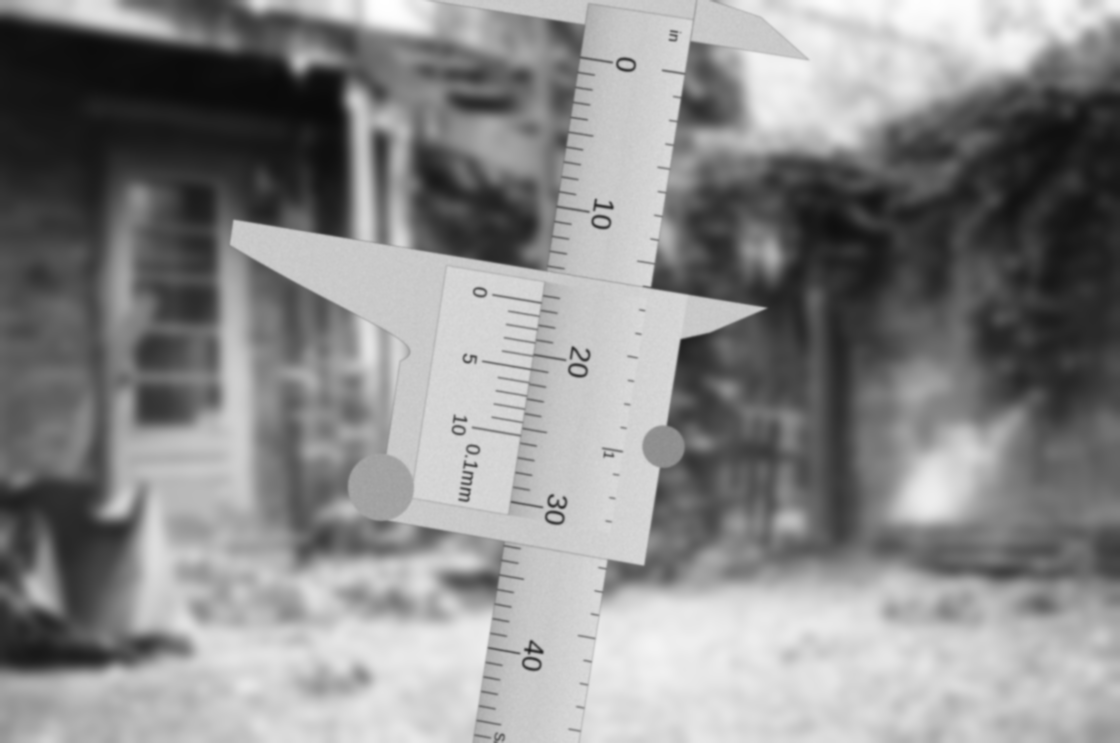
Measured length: 16.5 mm
